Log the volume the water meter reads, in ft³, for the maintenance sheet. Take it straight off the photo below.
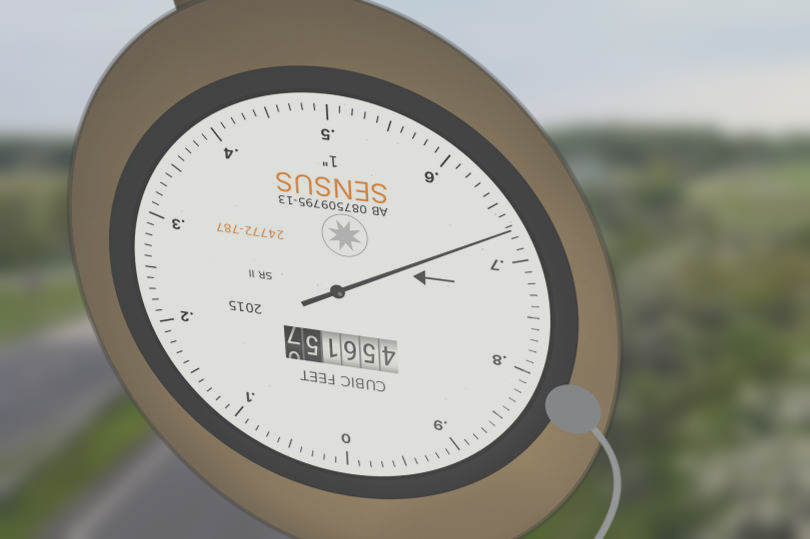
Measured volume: 456156.67 ft³
